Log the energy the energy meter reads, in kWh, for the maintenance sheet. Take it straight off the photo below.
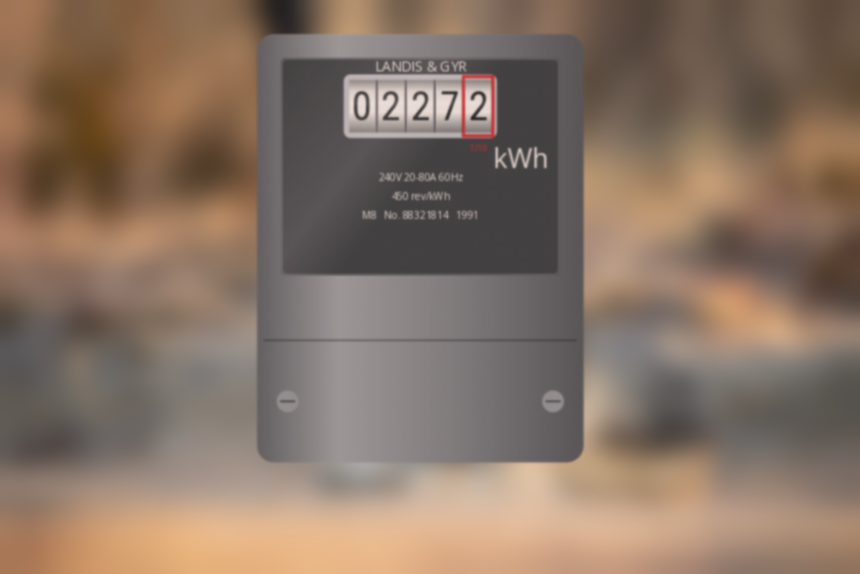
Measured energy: 227.2 kWh
